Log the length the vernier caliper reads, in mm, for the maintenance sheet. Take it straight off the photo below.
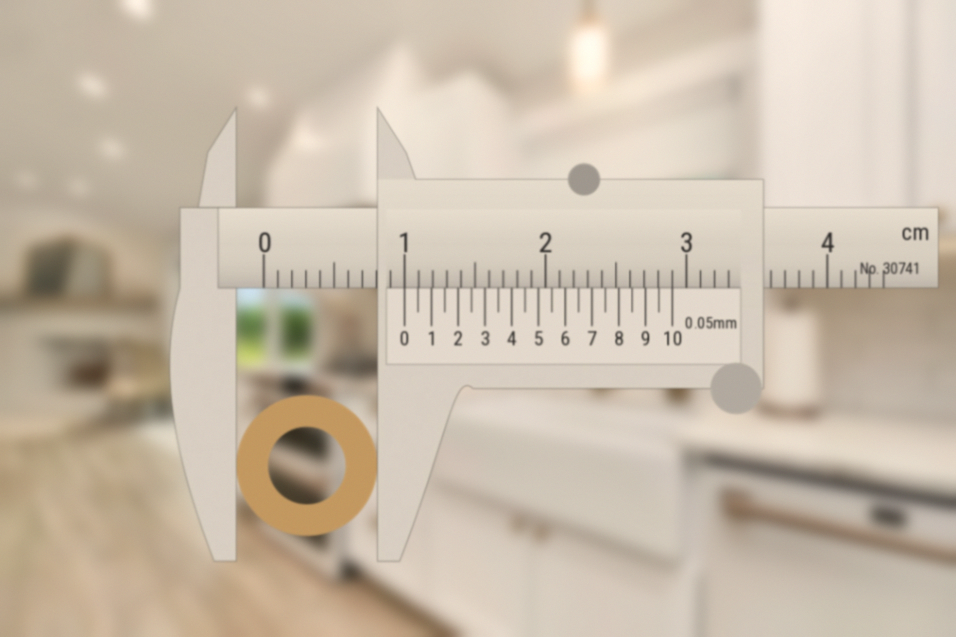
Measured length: 10.0 mm
